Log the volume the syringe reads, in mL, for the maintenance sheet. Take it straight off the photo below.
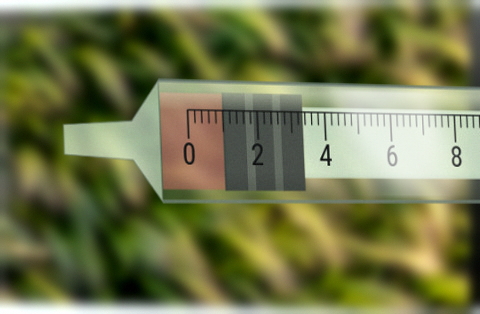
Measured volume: 1 mL
